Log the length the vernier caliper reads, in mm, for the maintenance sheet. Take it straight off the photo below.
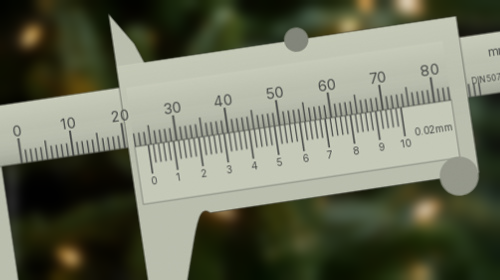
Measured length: 24.5 mm
